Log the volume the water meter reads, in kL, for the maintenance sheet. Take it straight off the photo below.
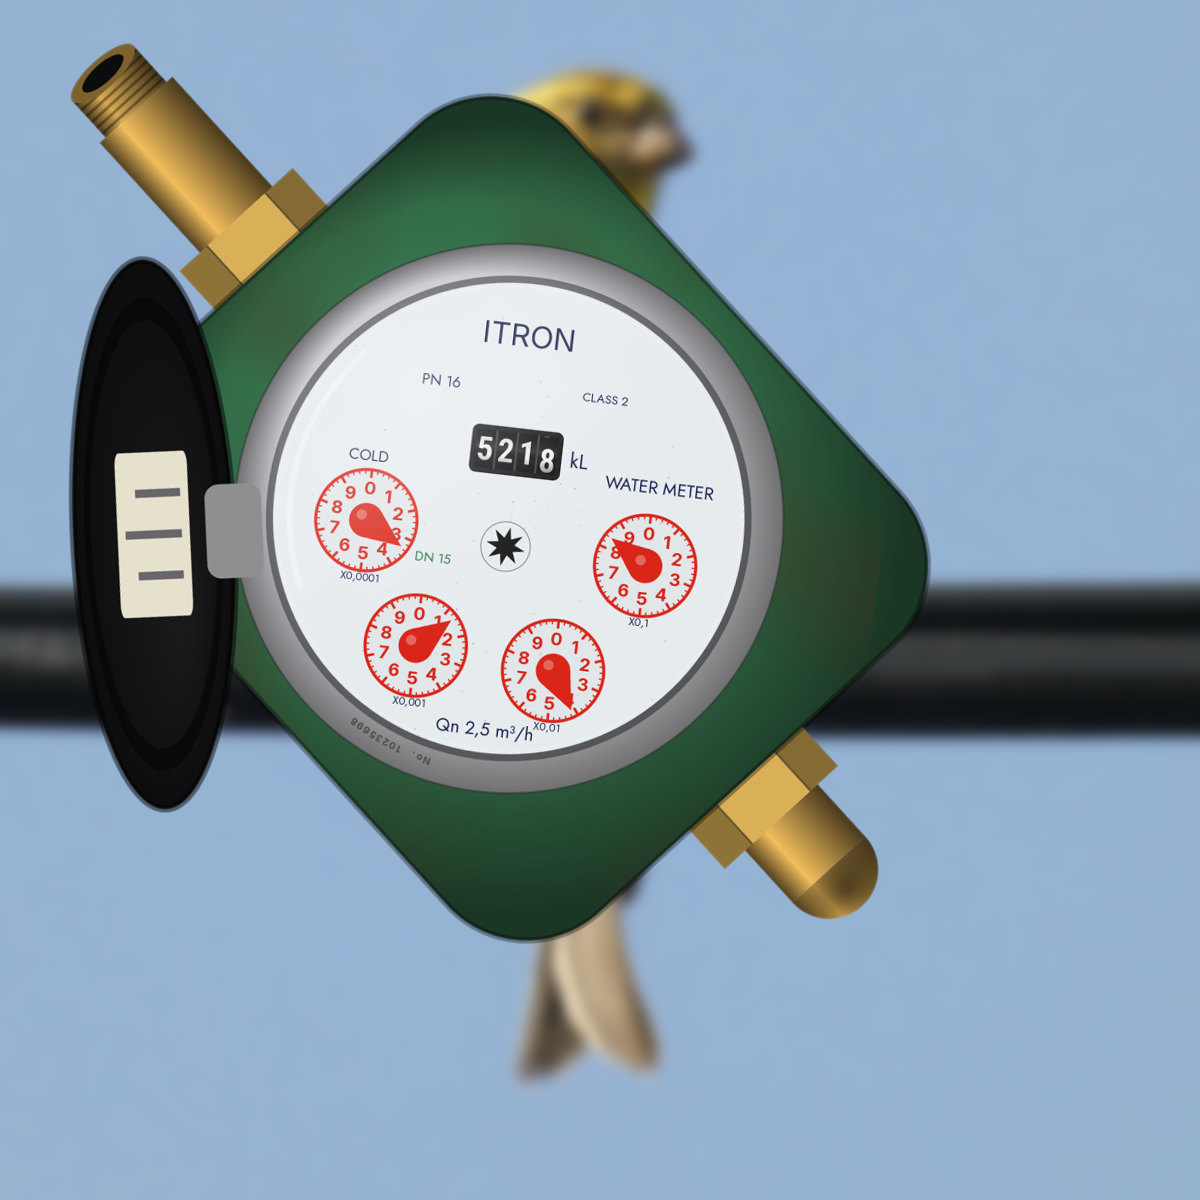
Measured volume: 5217.8413 kL
